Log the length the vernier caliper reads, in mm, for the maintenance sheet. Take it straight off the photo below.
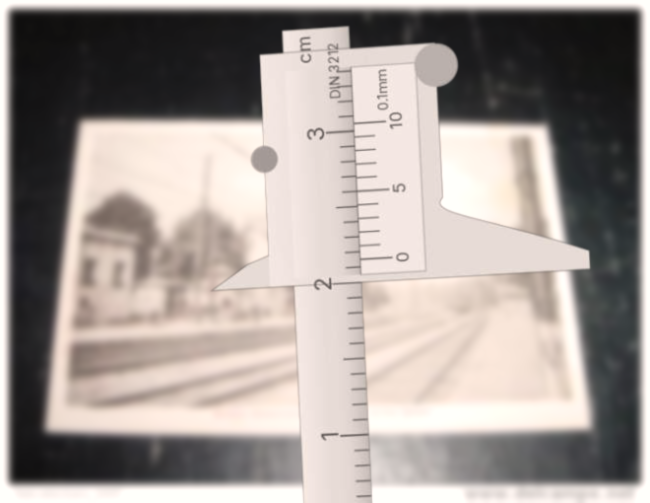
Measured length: 21.5 mm
